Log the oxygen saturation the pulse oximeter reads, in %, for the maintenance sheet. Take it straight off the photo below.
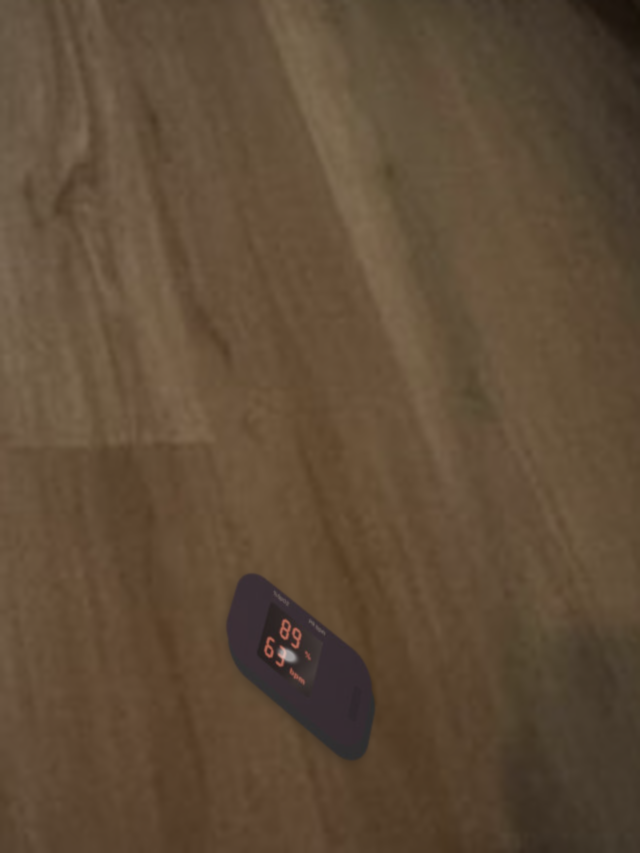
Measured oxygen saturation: 89 %
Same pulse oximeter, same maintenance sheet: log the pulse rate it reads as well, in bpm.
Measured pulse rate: 63 bpm
